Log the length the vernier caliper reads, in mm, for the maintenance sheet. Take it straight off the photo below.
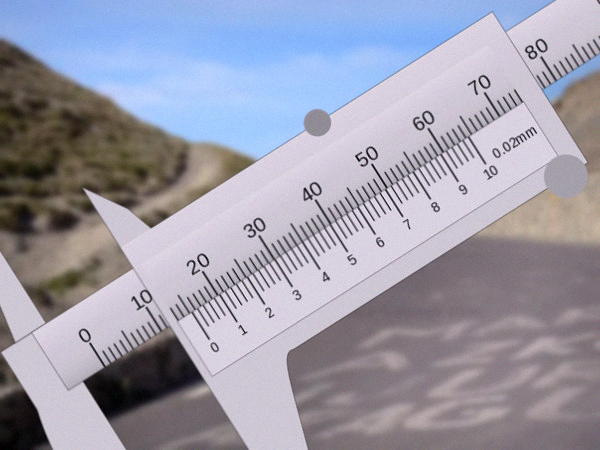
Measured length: 15.4 mm
